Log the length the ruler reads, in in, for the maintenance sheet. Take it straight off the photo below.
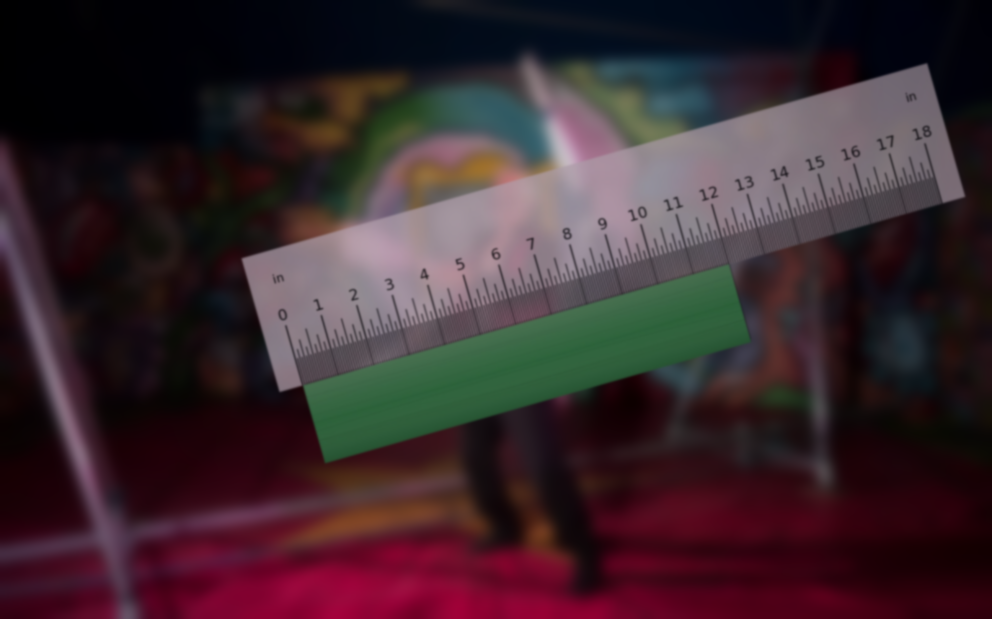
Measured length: 12 in
